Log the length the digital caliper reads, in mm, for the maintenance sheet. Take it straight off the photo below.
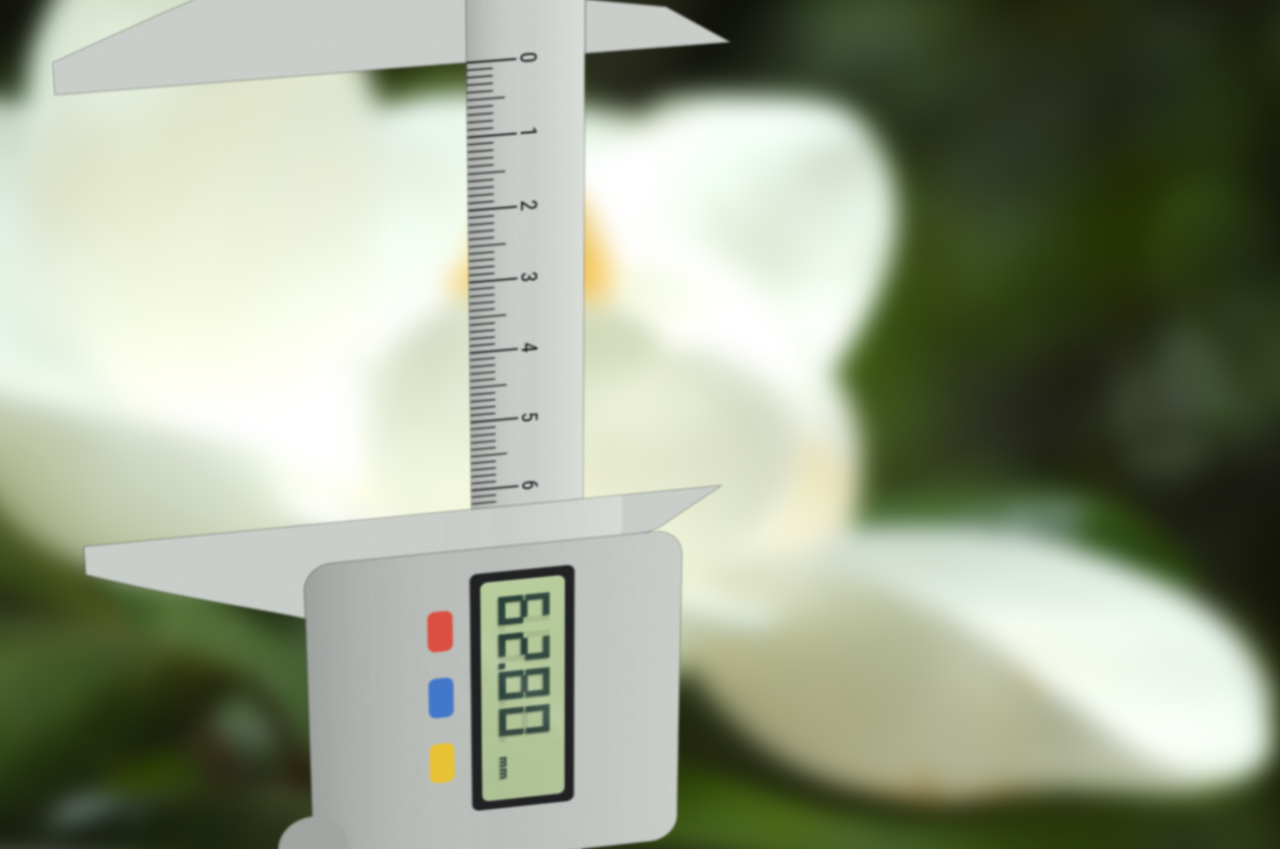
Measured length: 62.80 mm
